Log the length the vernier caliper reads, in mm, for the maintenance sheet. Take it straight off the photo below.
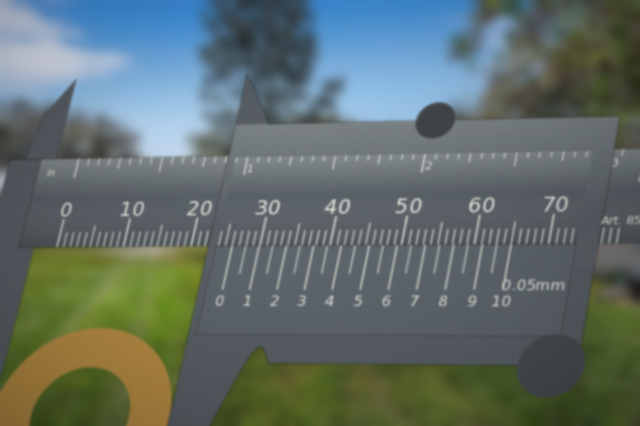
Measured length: 26.0 mm
